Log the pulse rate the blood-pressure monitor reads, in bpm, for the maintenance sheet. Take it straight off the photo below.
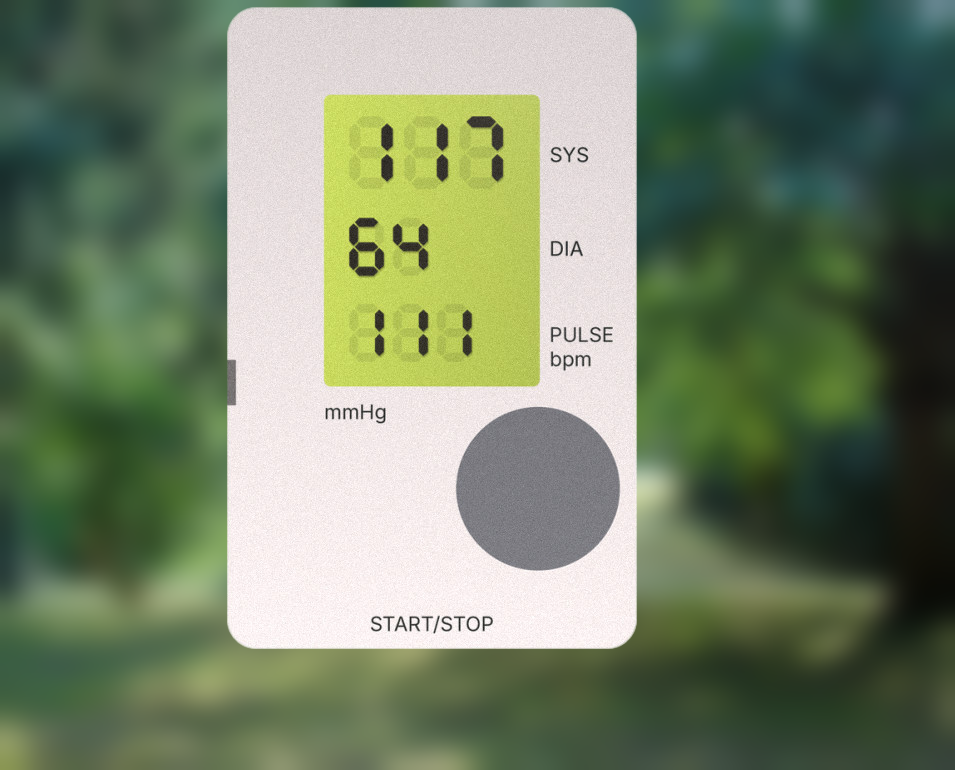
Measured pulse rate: 111 bpm
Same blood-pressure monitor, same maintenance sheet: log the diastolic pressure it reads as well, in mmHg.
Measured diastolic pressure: 64 mmHg
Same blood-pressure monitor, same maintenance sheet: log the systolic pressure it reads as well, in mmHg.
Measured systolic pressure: 117 mmHg
